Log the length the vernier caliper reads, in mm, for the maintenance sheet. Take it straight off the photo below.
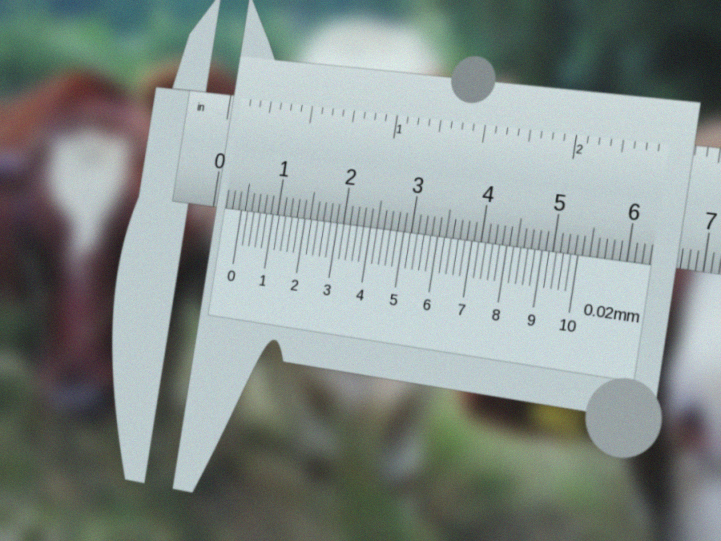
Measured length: 4.4 mm
